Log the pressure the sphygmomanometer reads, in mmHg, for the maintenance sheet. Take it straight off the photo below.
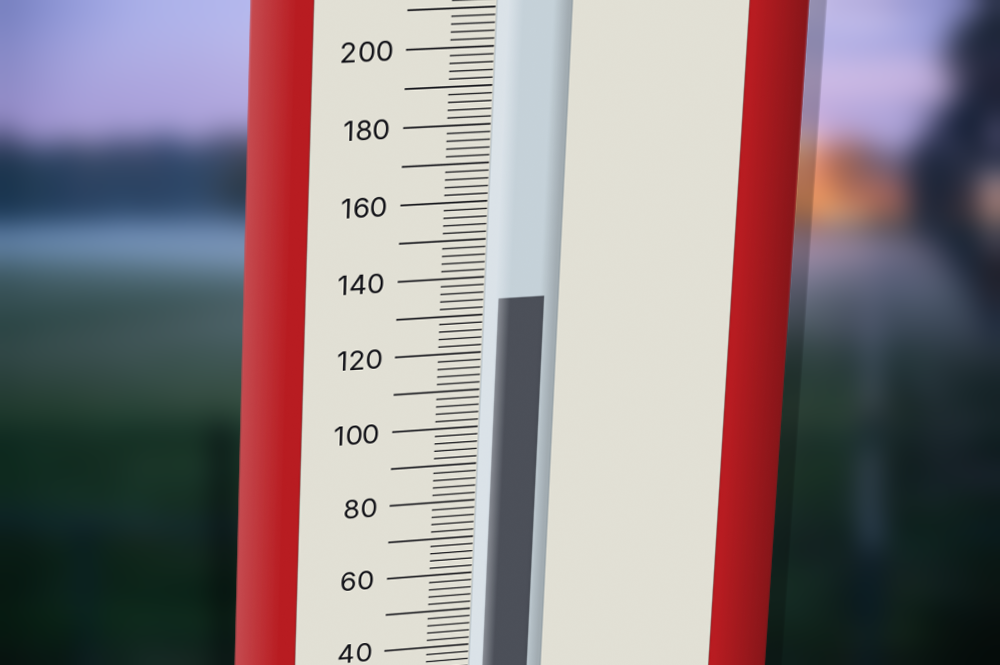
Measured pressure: 134 mmHg
